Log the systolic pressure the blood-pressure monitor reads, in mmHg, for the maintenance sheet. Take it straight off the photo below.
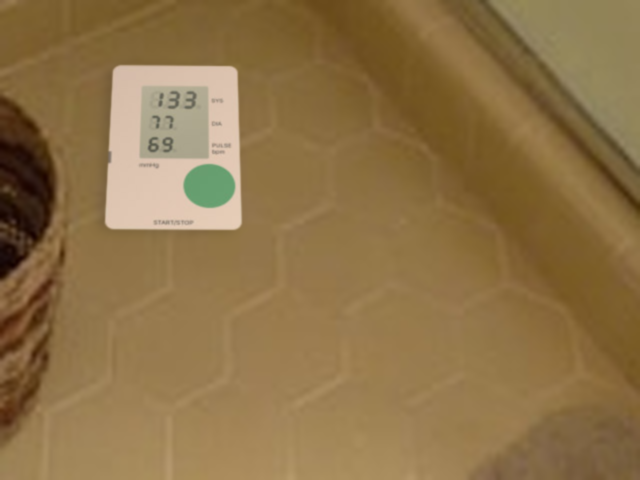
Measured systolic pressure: 133 mmHg
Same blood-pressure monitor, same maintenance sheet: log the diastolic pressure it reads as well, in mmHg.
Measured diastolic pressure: 77 mmHg
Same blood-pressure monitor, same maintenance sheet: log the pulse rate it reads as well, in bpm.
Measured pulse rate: 69 bpm
